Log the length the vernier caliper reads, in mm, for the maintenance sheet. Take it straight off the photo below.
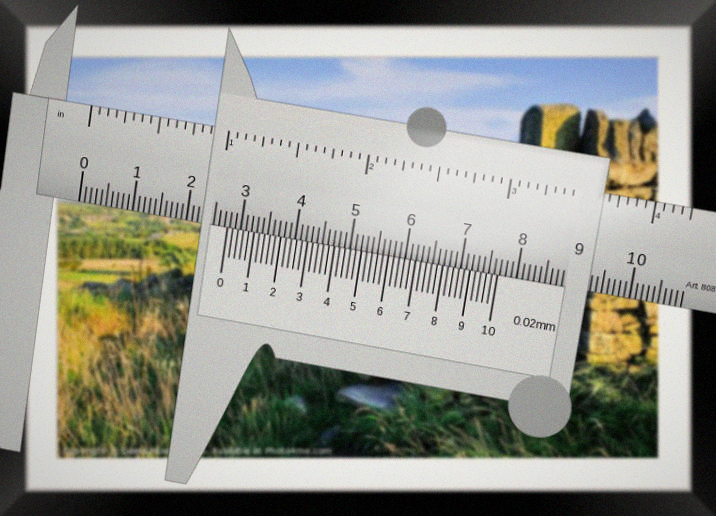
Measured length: 27.6 mm
